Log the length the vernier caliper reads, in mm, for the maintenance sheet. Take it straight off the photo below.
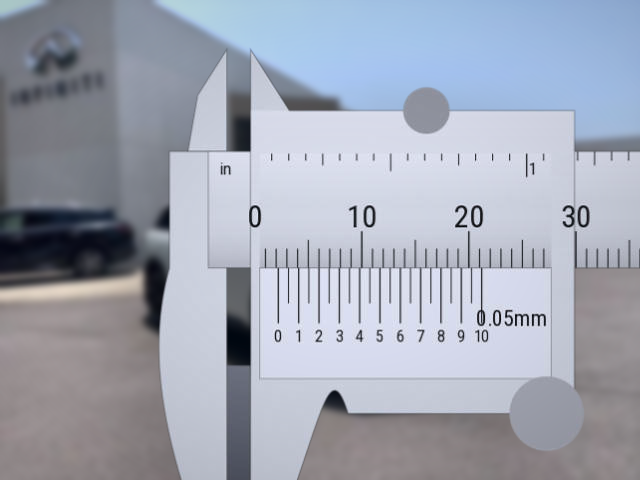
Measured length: 2.2 mm
